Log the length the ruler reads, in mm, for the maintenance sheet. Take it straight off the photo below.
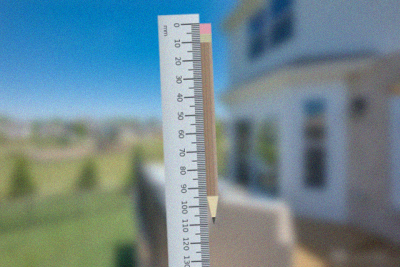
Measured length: 110 mm
